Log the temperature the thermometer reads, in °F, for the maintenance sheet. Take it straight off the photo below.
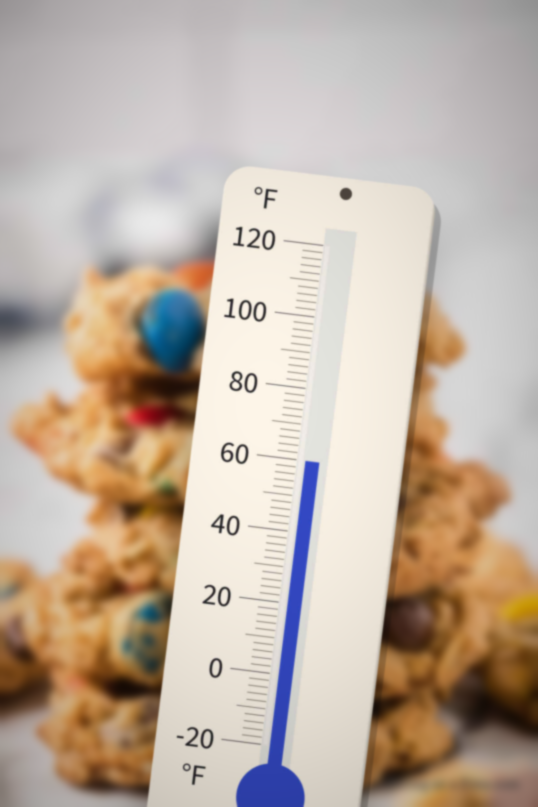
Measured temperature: 60 °F
